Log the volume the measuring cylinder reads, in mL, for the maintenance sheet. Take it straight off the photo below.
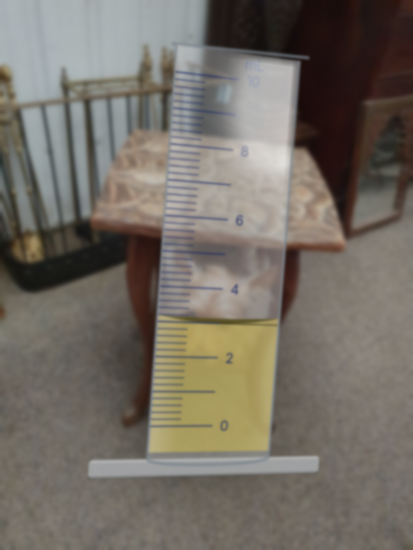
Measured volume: 3 mL
